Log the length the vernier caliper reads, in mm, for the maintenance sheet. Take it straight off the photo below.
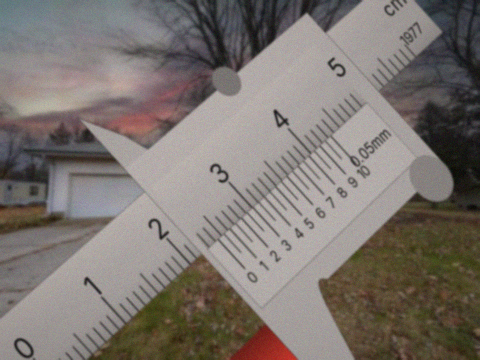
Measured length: 24.4 mm
